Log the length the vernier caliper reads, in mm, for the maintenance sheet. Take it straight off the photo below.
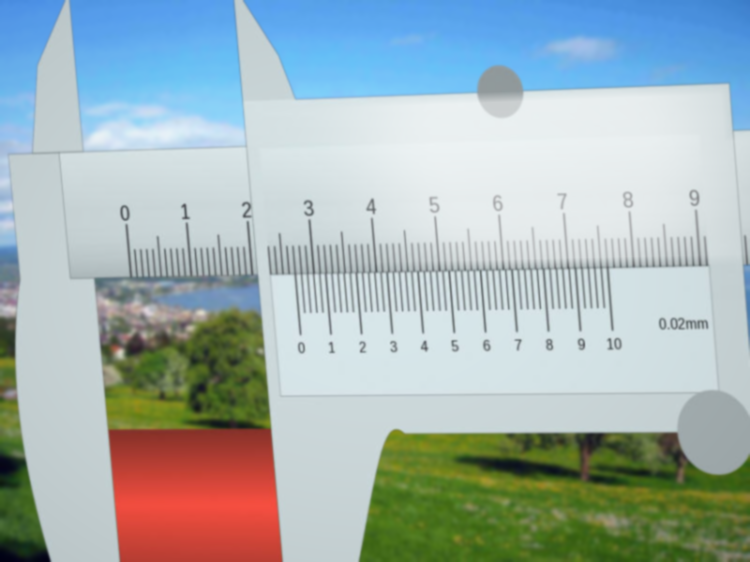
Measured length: 27.0 mm
